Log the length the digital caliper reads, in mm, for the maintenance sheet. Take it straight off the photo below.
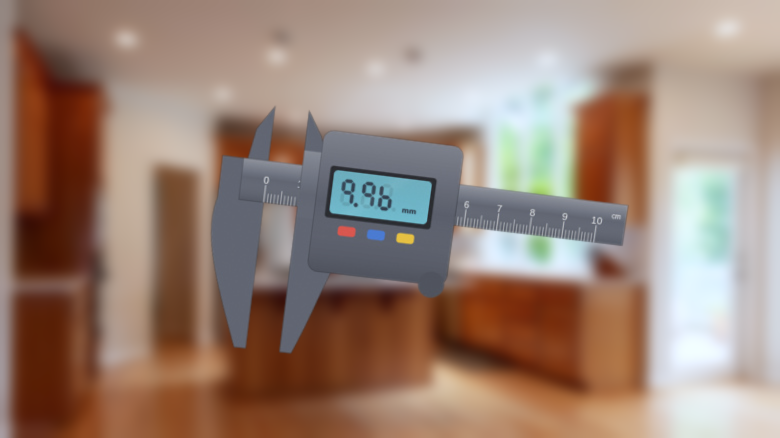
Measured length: 9.96 mm
